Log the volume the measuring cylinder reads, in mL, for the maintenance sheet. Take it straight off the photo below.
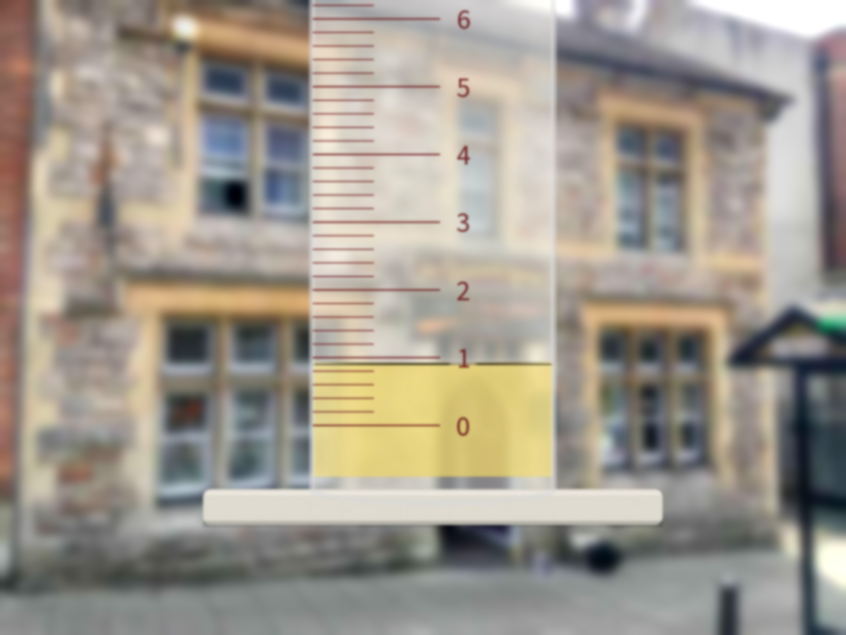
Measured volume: 0.9 mL
